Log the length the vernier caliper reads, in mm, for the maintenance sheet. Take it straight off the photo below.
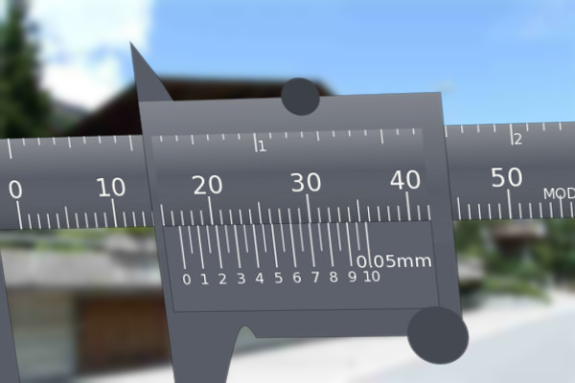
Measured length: 16.6 mm
